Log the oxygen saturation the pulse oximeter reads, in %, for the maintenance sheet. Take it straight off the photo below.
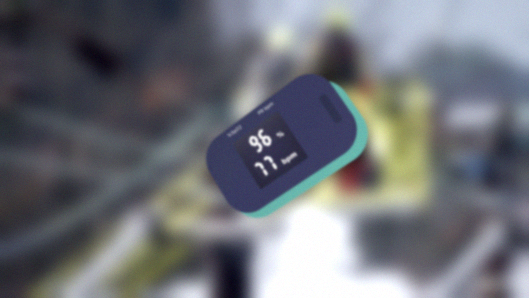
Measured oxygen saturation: 96 %
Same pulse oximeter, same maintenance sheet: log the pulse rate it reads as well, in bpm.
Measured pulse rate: 77 bpm
